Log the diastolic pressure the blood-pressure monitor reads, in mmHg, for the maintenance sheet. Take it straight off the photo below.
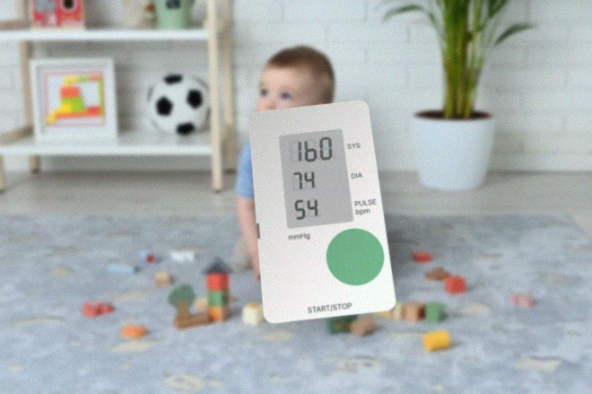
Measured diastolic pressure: 74 mmHg
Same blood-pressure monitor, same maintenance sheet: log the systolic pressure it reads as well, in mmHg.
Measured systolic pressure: 160 mmHg
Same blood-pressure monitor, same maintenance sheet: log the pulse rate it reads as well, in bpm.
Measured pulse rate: 54 bpm
